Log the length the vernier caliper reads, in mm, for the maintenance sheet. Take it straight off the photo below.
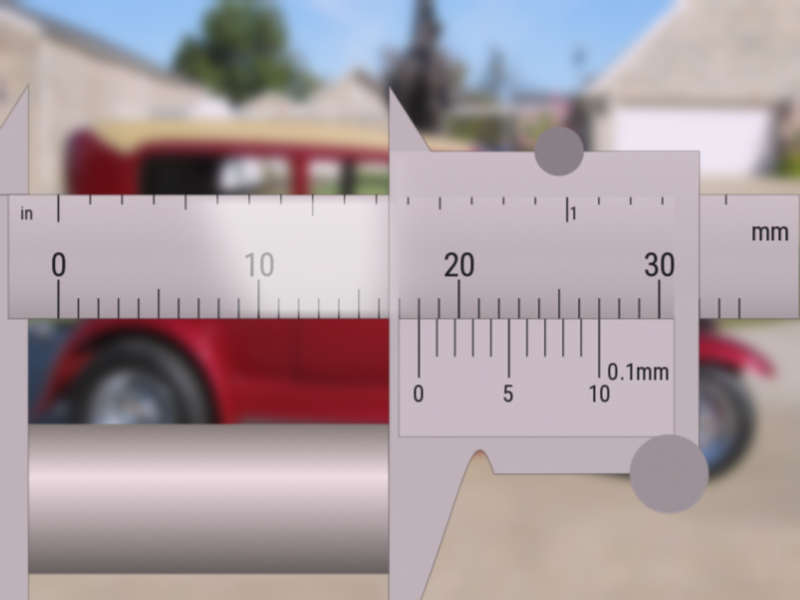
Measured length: 18.0 mm
